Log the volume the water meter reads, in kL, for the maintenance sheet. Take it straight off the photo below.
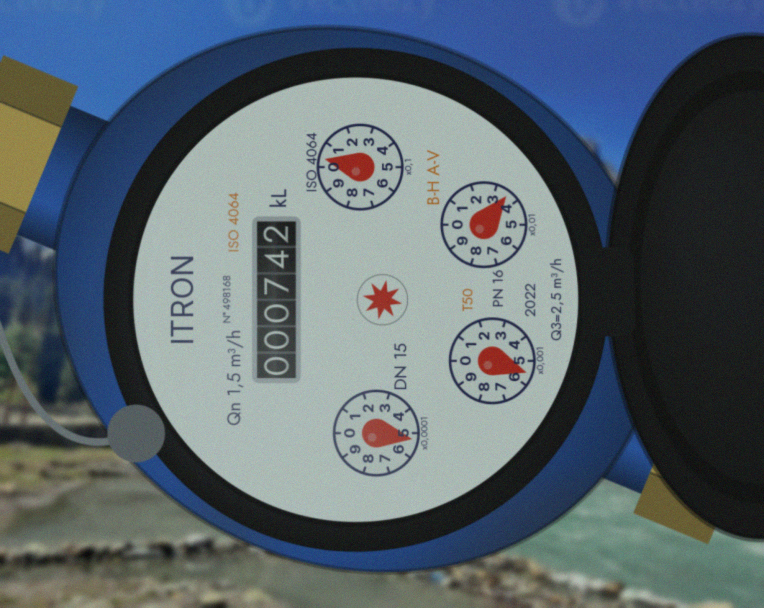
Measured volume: 742.0355 kL
